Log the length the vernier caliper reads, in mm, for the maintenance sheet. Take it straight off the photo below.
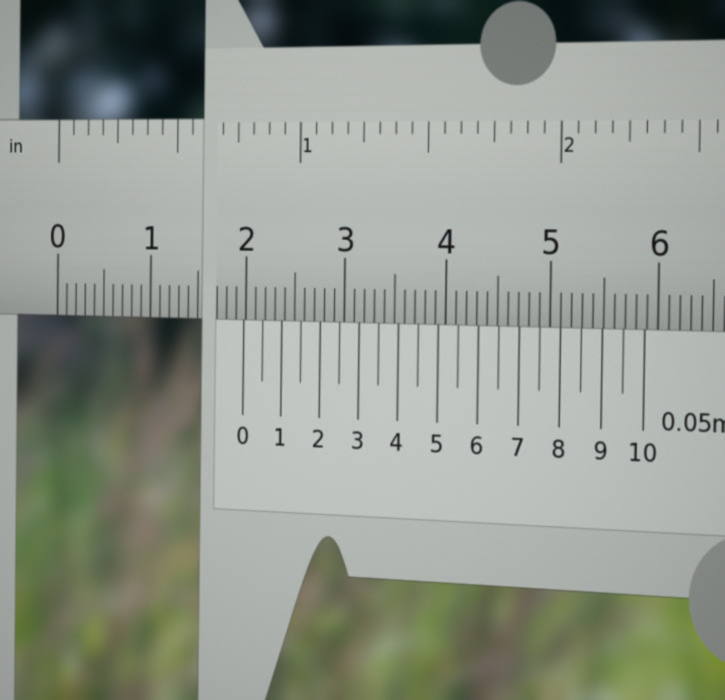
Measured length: 19.8 mm
